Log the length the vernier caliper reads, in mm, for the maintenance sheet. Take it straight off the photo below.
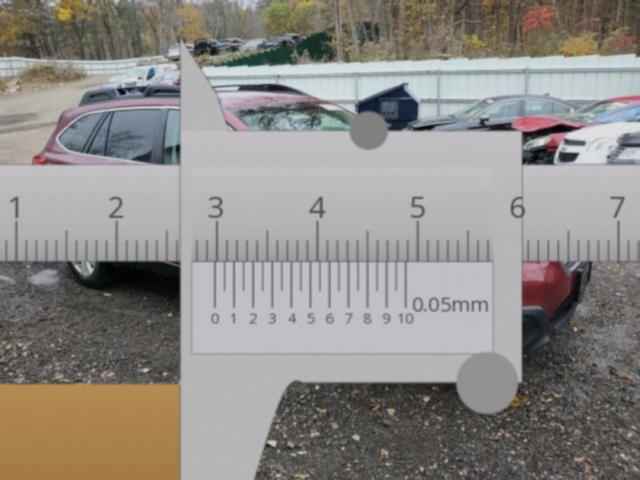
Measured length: 29.8 mm
